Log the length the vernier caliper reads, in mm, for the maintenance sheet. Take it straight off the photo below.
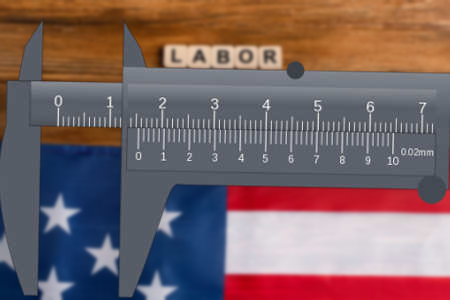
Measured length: 15.5 mm
